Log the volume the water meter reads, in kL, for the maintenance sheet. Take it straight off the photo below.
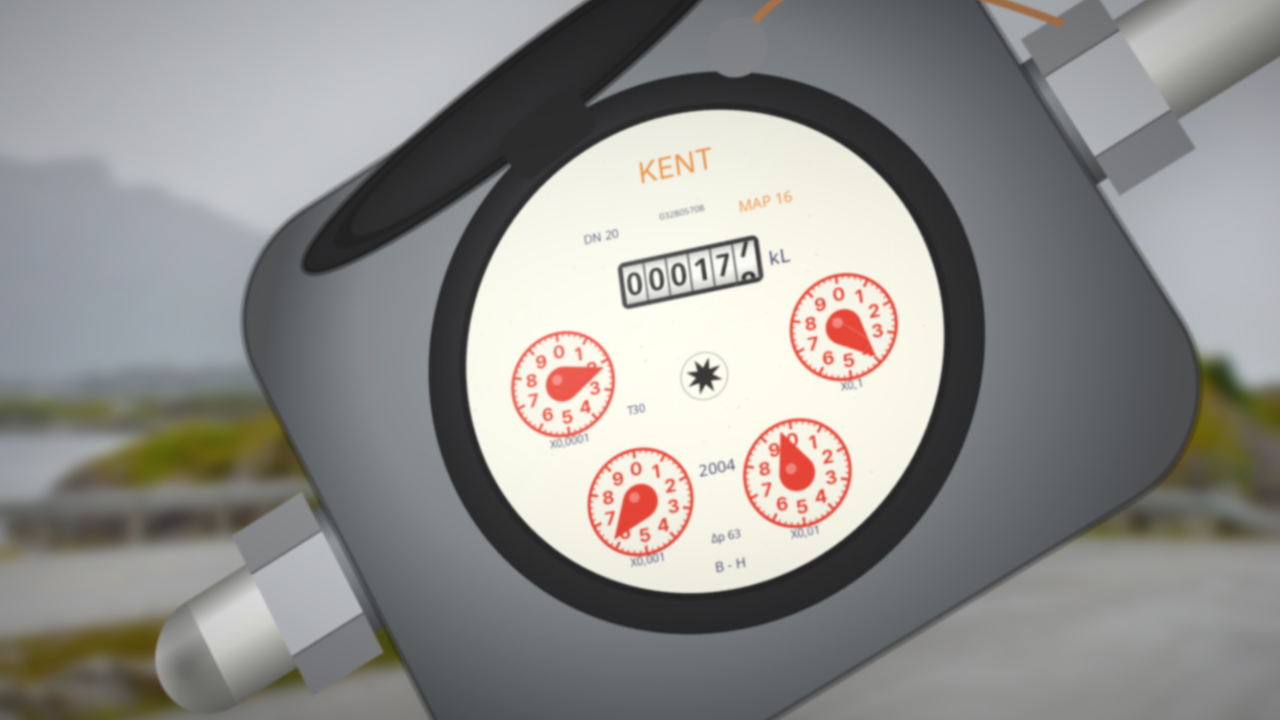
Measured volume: 177.3962 kL
